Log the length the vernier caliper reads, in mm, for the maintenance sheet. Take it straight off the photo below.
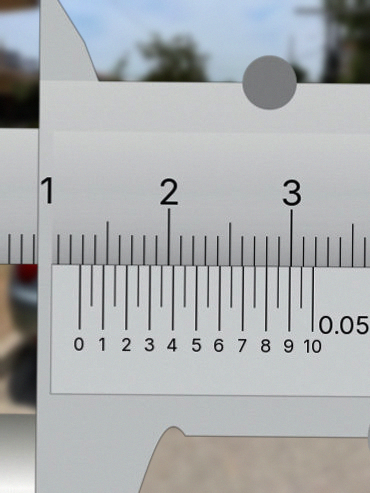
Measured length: 12.8 mm
